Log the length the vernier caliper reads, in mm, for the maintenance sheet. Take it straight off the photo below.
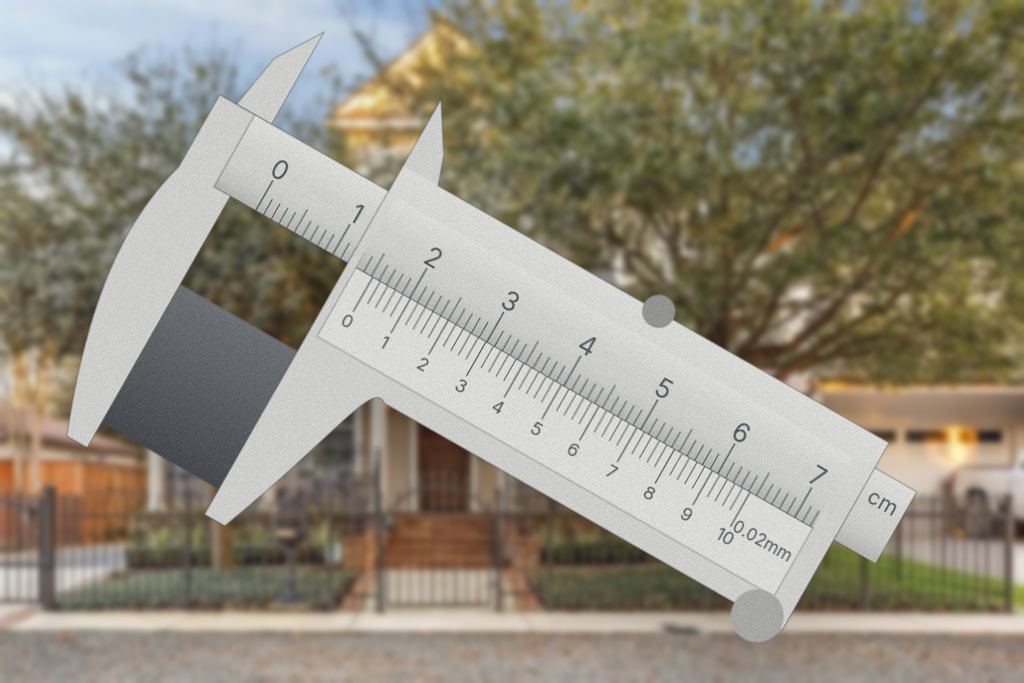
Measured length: 15.2 mm
